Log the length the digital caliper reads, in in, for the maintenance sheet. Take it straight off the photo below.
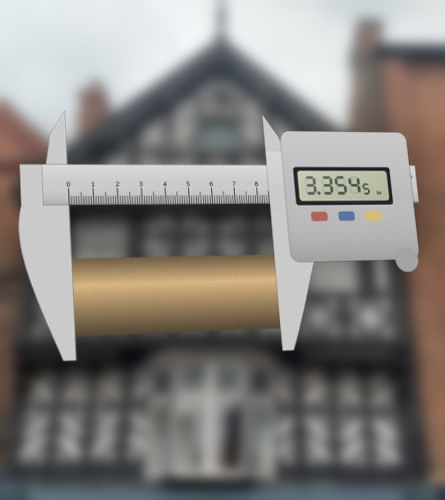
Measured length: 3.3545 in
